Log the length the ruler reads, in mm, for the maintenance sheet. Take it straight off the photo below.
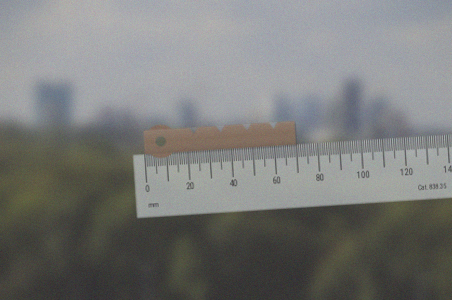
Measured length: 70 mm
